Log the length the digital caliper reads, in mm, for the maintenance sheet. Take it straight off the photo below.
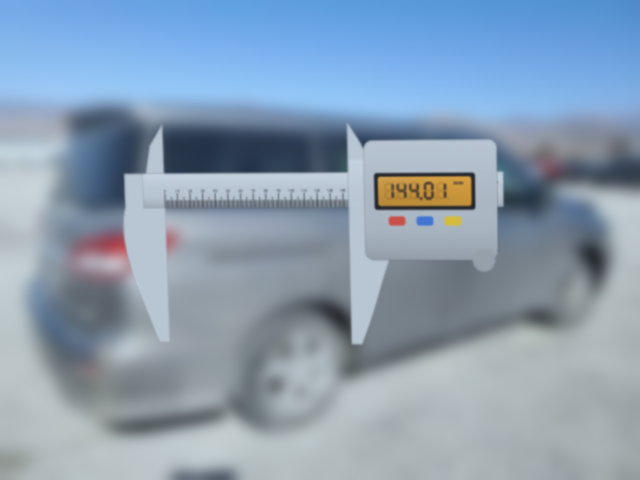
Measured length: 144.01 mm
